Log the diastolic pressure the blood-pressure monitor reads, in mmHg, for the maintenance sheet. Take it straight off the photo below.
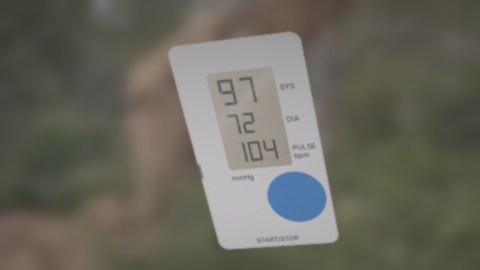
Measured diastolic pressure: 72 mmHg
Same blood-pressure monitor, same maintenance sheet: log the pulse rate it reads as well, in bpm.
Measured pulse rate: 104 bpm
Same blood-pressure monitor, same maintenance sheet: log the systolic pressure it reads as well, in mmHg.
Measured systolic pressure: 97 mmHg
